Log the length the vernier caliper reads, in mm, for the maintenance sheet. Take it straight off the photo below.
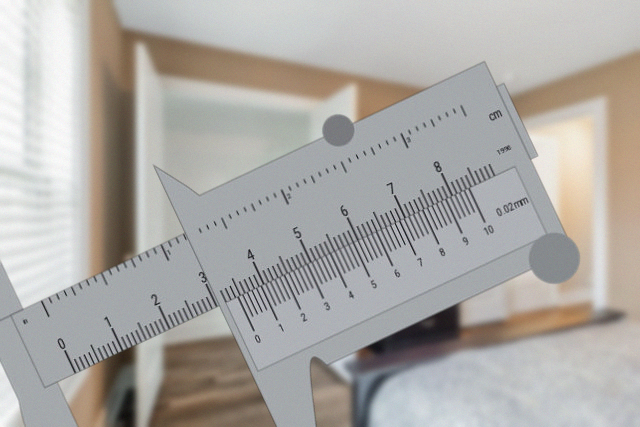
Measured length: 34.5 mm
